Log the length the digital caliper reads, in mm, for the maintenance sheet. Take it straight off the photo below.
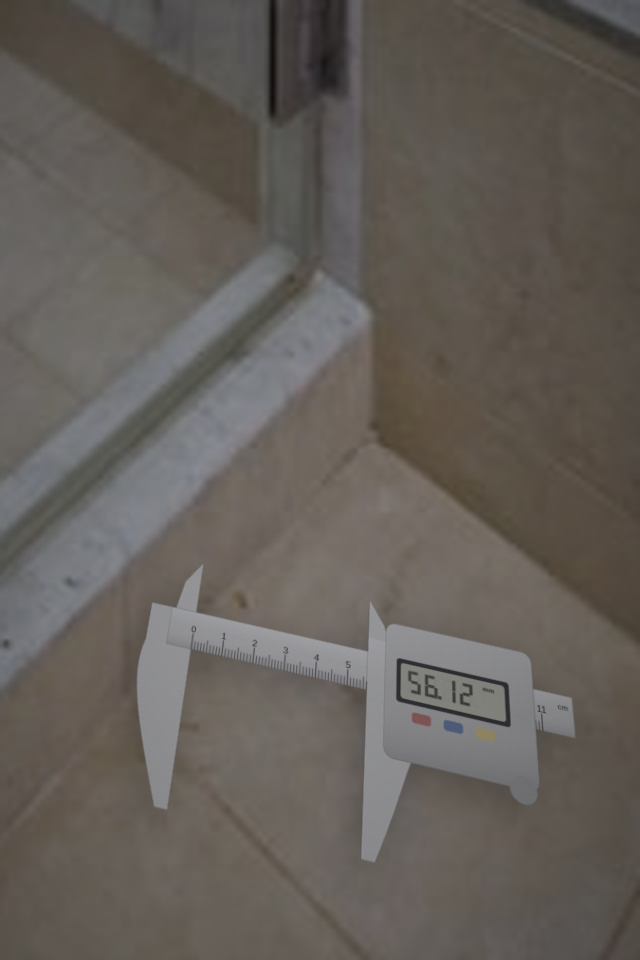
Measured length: 56.12 mm
